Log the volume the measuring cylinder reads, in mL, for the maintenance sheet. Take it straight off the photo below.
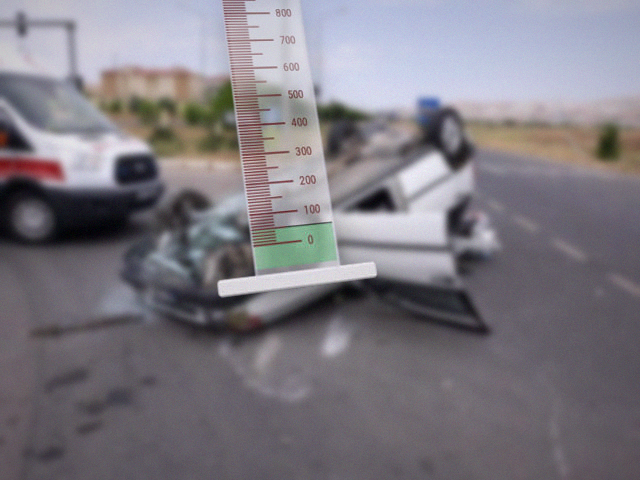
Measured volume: 50 mL
